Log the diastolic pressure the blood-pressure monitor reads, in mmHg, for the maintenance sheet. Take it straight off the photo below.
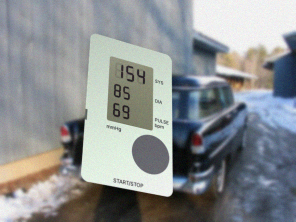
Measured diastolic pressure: 85 mmHg
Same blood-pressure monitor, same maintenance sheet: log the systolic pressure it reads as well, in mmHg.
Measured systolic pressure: 154 mmHg
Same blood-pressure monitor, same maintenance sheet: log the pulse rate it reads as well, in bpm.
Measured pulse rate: 69 bpm
